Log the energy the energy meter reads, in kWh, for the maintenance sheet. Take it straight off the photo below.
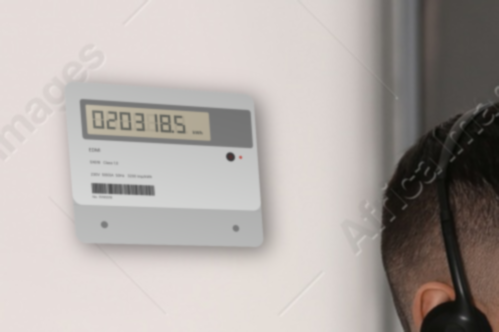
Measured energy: 20318.5 kWh
